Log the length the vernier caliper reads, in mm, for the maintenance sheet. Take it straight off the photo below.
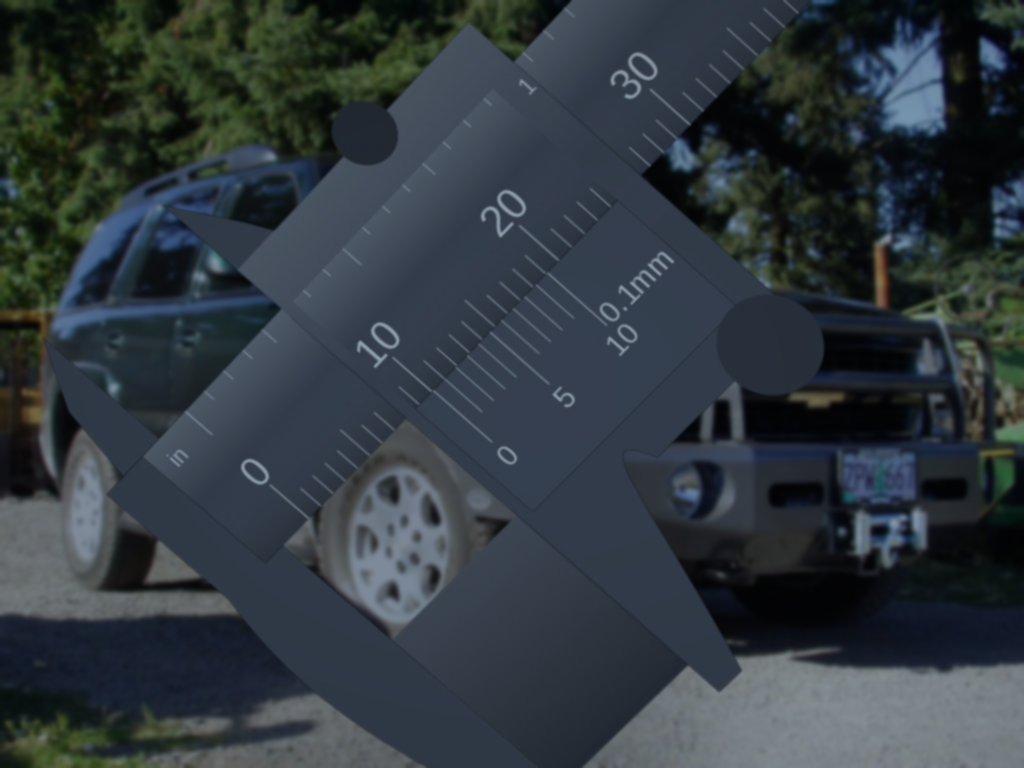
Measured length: 10.1 mm
